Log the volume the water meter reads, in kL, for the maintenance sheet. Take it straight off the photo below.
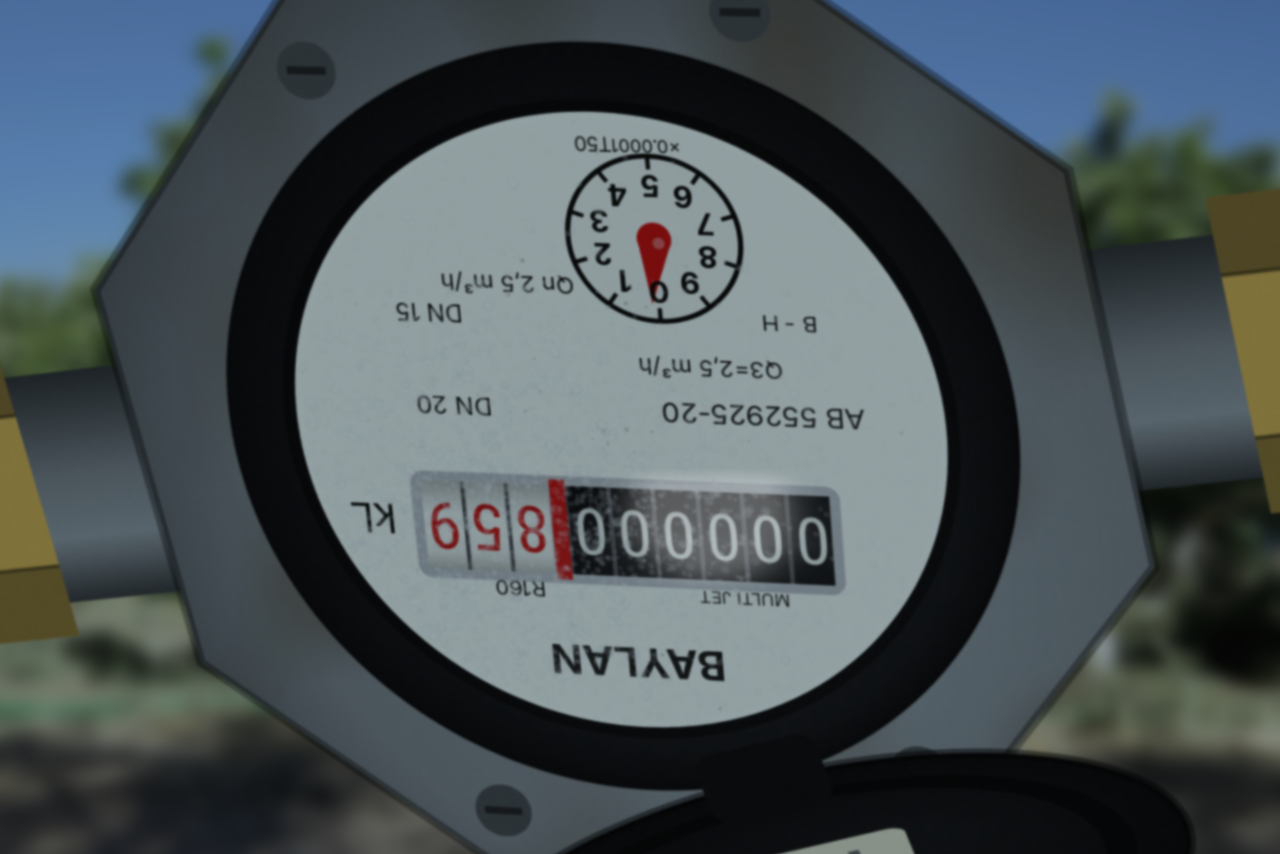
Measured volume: 0.8590 kL
